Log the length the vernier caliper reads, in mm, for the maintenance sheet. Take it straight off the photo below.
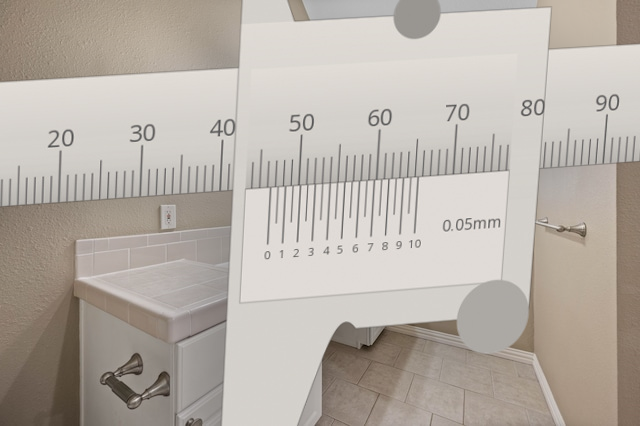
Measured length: 46.4 mm
